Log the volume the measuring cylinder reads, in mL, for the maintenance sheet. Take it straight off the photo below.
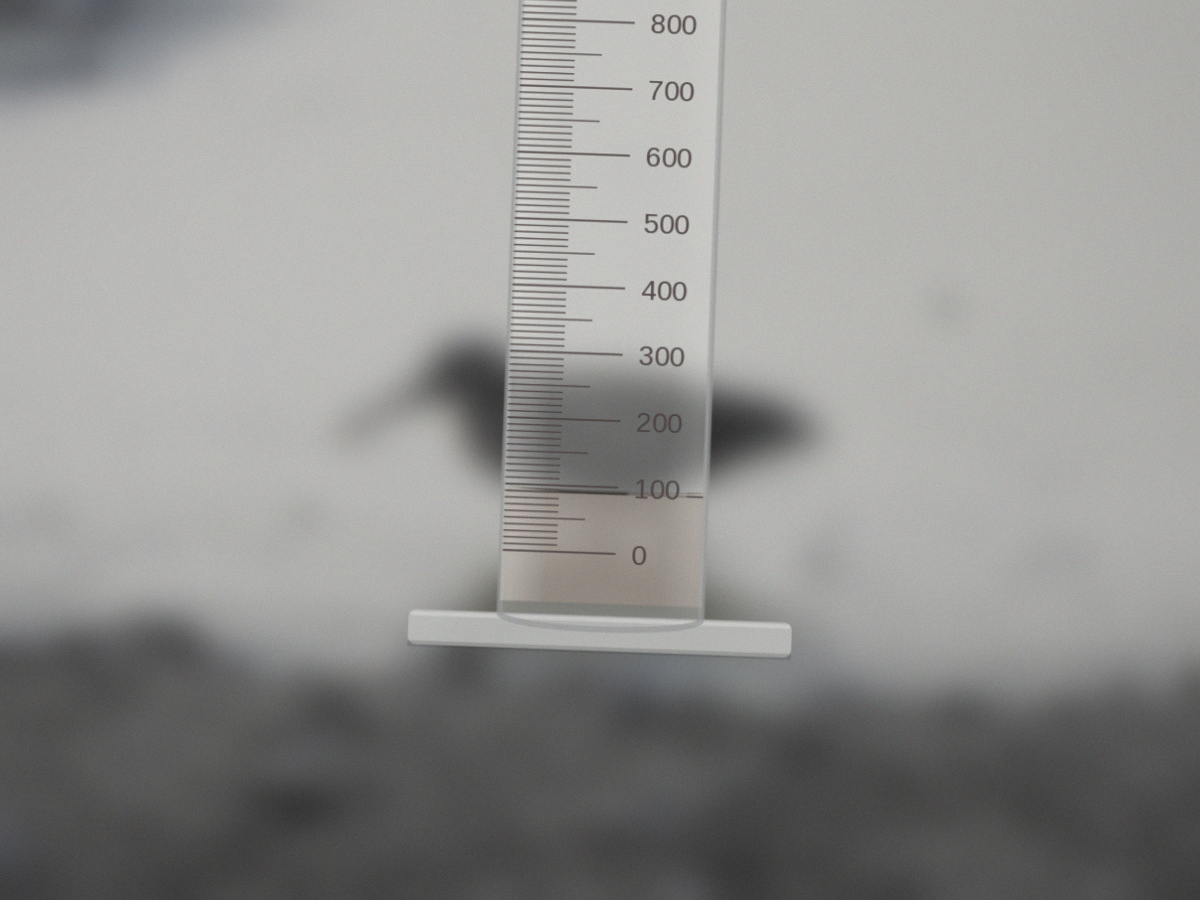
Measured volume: 90 mL
